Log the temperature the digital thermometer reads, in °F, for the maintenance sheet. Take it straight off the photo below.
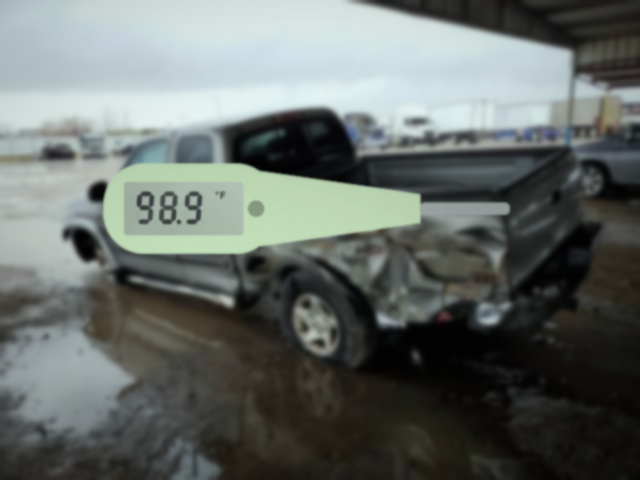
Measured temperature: 98.9 °F
